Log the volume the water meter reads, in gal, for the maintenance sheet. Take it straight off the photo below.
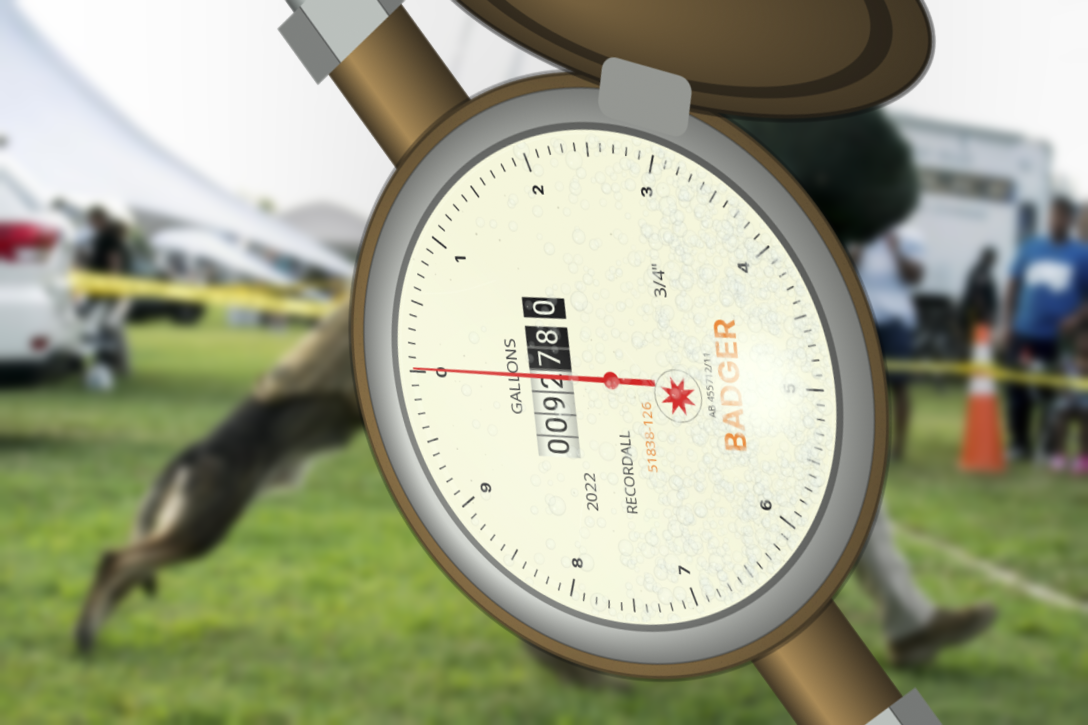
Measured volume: 92780.0 gal
